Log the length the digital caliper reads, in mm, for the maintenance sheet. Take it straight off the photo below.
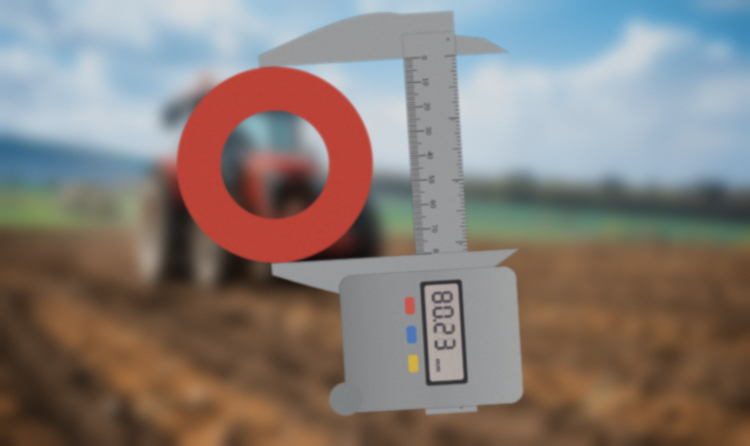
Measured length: 80.23 mm
